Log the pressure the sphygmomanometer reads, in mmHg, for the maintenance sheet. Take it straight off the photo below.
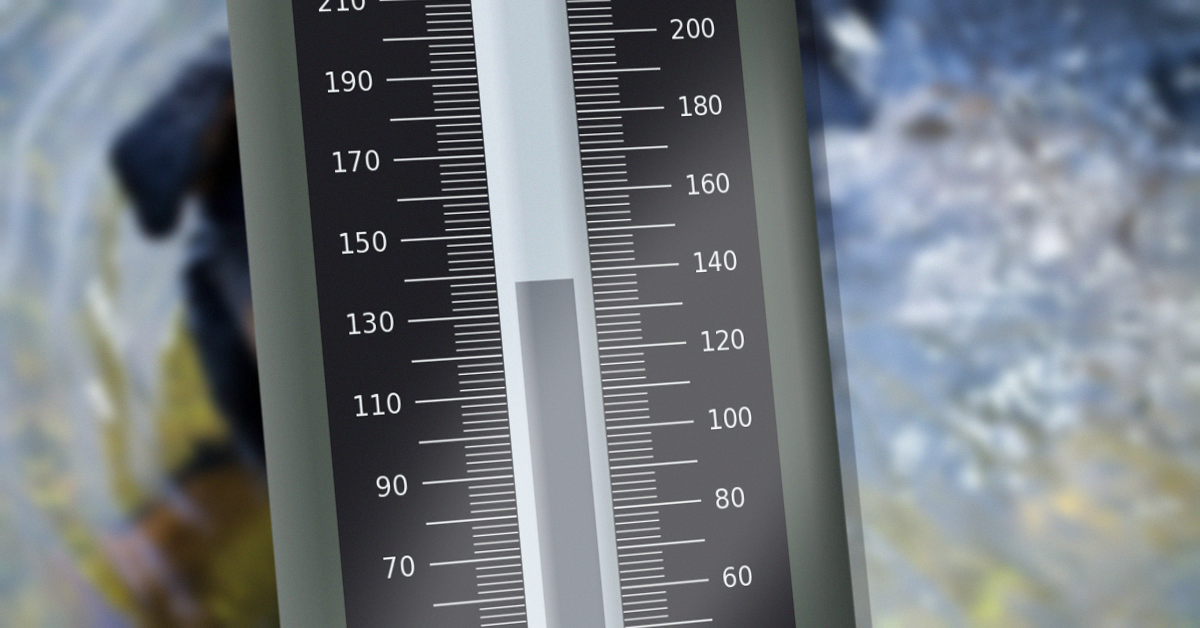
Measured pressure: 138 mmHg
